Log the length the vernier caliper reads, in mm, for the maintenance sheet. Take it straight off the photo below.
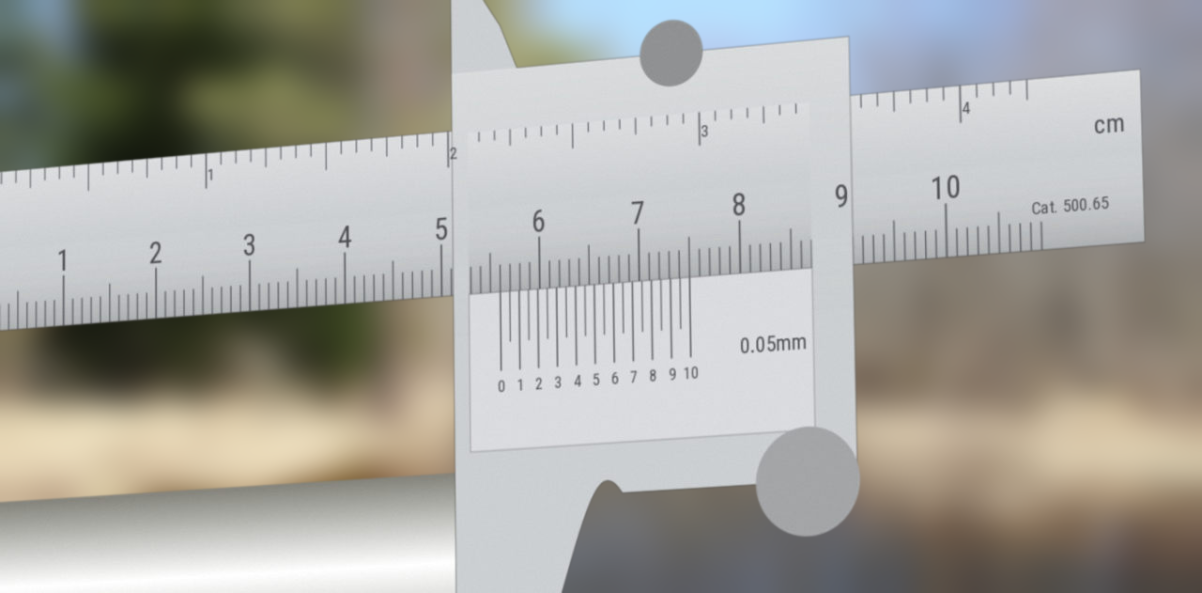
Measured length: 56.0 mm
